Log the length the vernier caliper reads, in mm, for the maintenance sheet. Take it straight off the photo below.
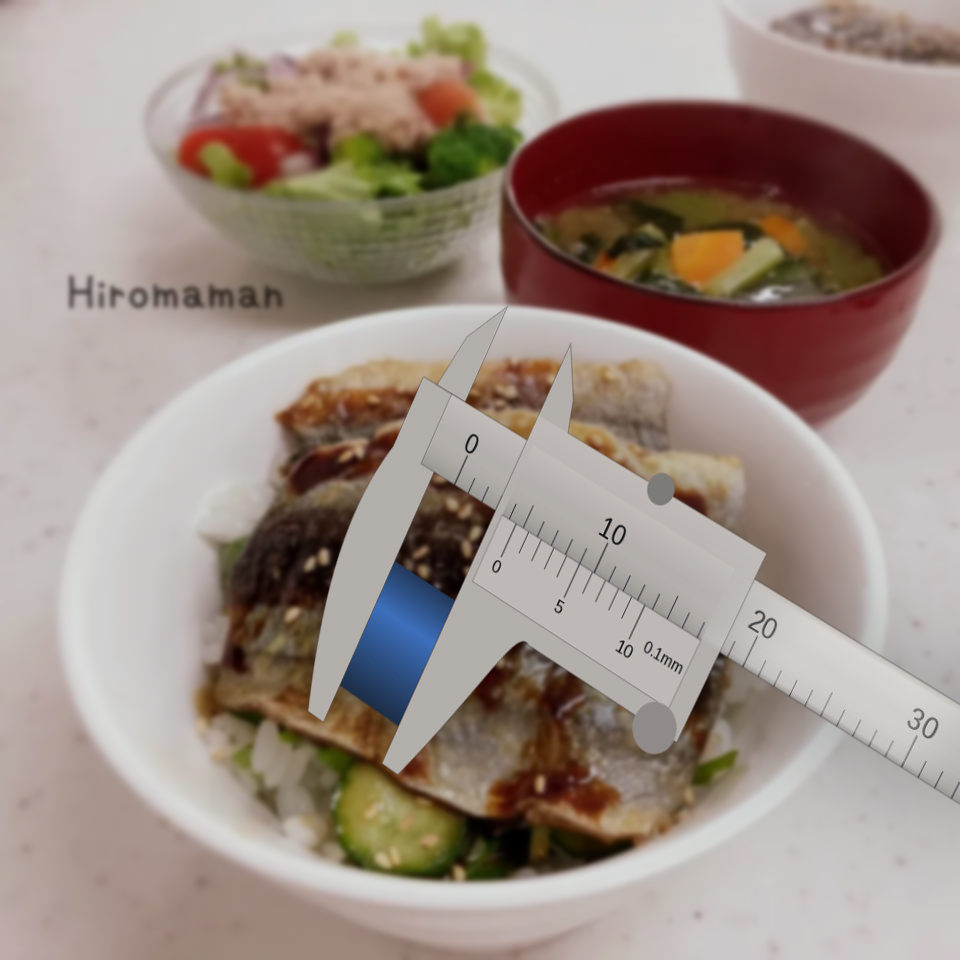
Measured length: 4.5 mm
